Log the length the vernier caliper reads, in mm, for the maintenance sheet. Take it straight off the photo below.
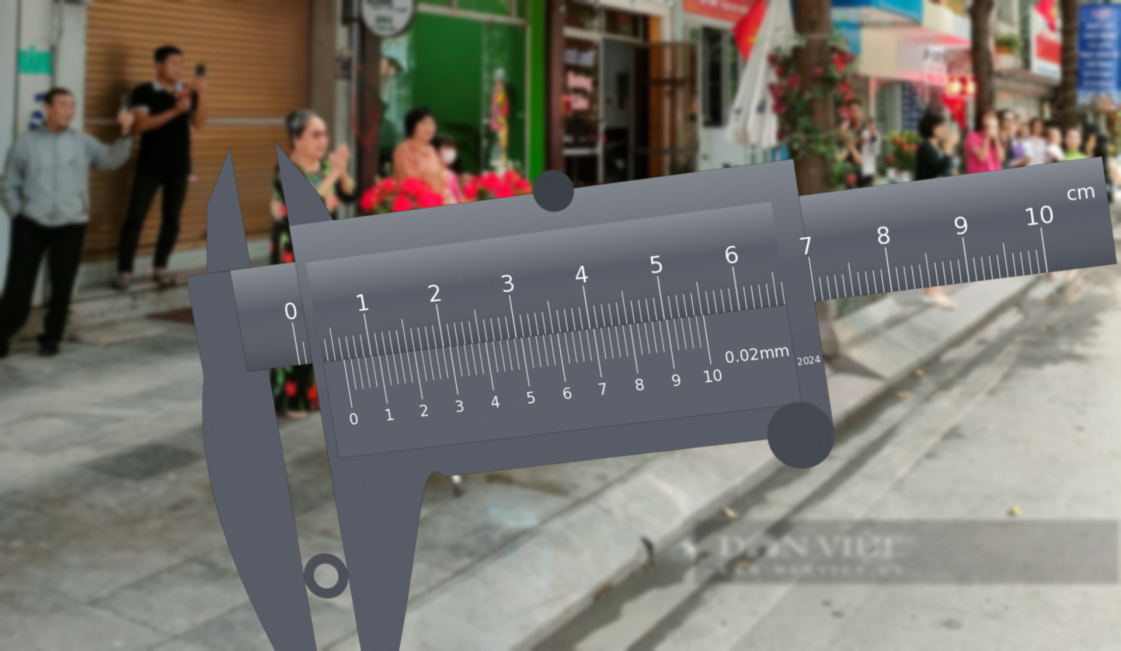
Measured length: 6.2 mm
